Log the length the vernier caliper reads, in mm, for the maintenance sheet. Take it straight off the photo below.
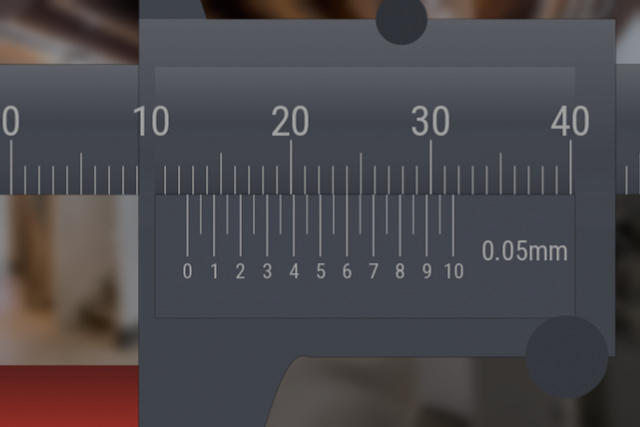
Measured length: 12.6 mm
